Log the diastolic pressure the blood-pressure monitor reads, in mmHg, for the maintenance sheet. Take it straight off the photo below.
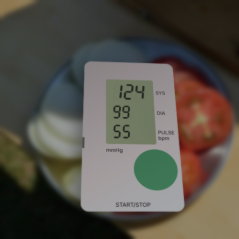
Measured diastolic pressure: 99 mmHg
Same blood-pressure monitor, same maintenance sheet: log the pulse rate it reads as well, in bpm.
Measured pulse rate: 55 bpm
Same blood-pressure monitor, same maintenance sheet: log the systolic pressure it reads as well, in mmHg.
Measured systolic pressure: 124 mmHg
